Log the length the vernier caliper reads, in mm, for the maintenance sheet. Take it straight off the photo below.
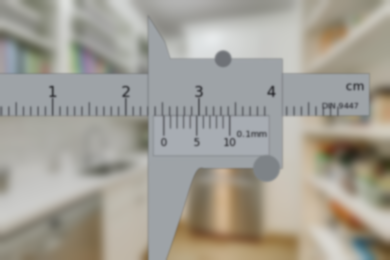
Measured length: 25.2 mm
